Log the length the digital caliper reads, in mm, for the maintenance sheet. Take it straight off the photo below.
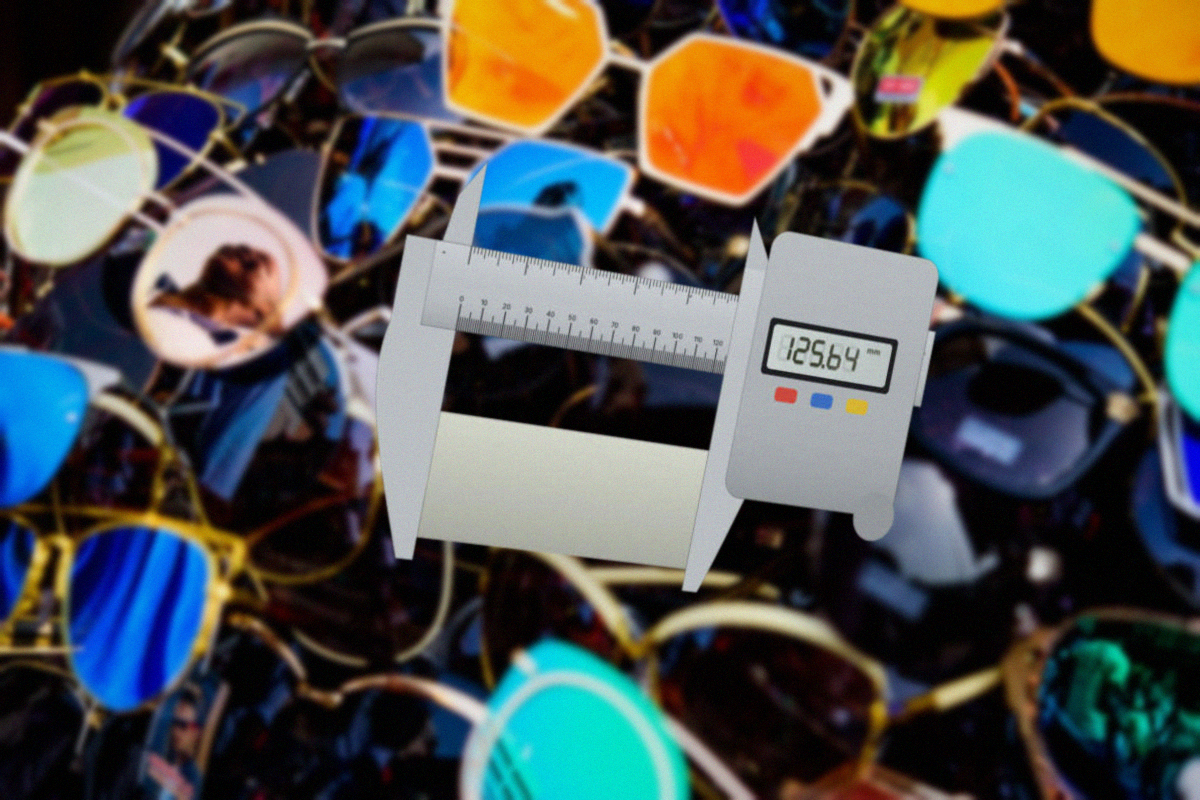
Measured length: 125.64 mm
